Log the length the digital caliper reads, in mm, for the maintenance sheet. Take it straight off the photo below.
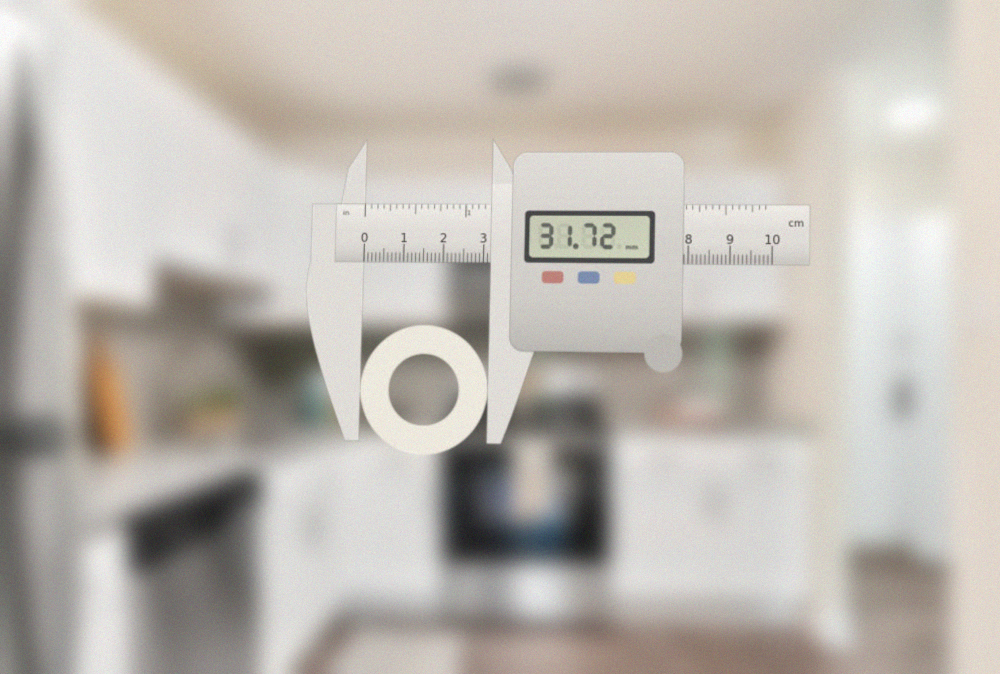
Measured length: 31.72 mm
